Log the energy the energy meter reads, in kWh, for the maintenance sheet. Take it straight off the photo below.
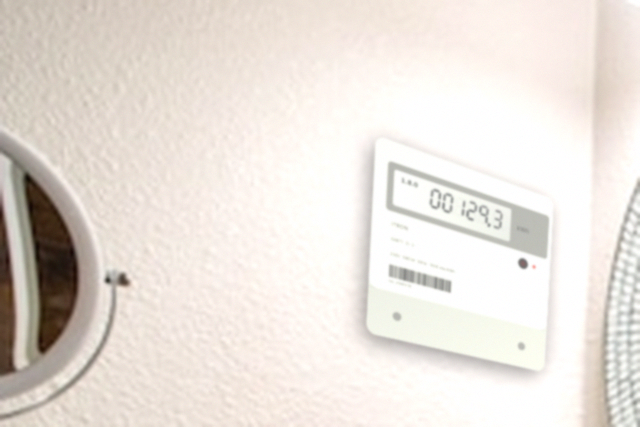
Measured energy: 129.3 kWh
